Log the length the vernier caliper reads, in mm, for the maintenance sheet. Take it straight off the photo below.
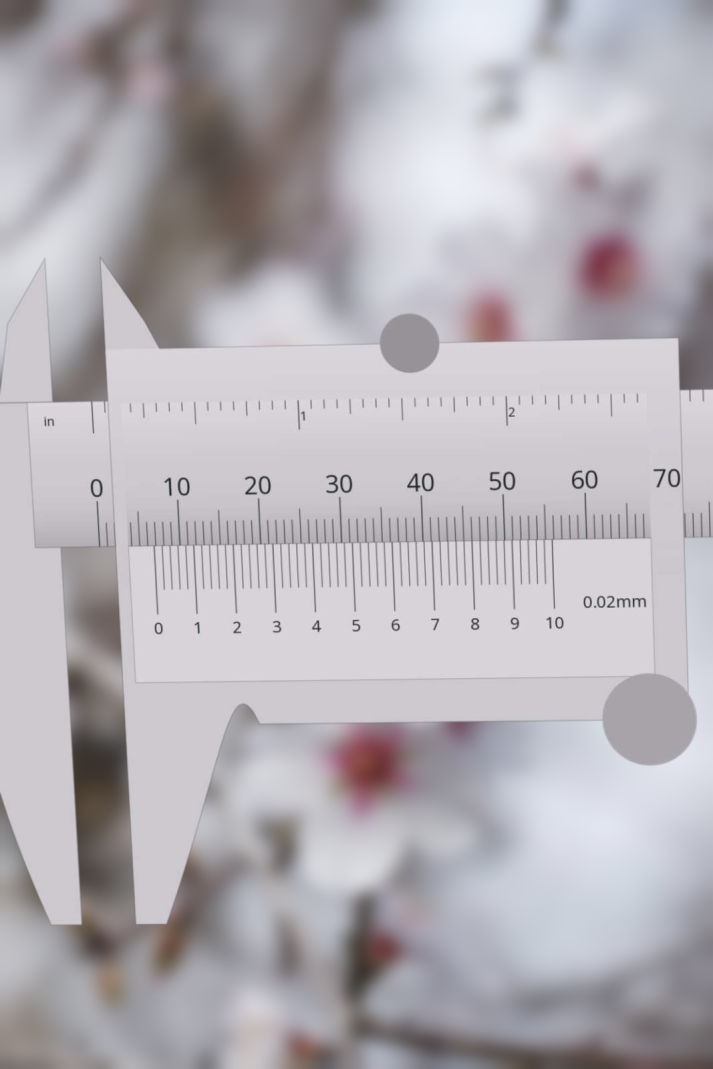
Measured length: 6.8 mm
